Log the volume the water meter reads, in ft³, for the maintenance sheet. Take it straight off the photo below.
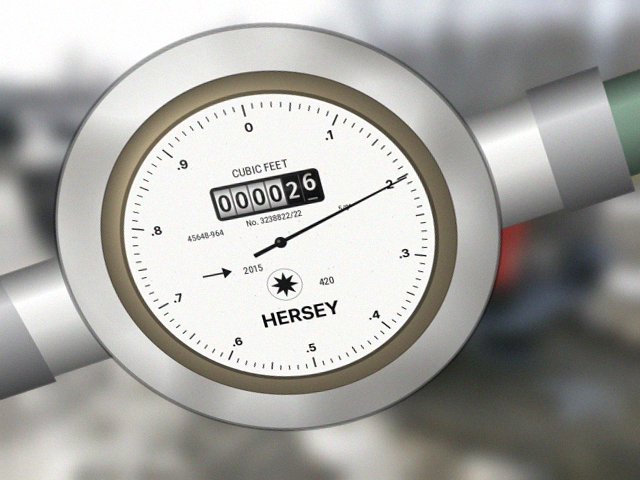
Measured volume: 26.20 ft³
